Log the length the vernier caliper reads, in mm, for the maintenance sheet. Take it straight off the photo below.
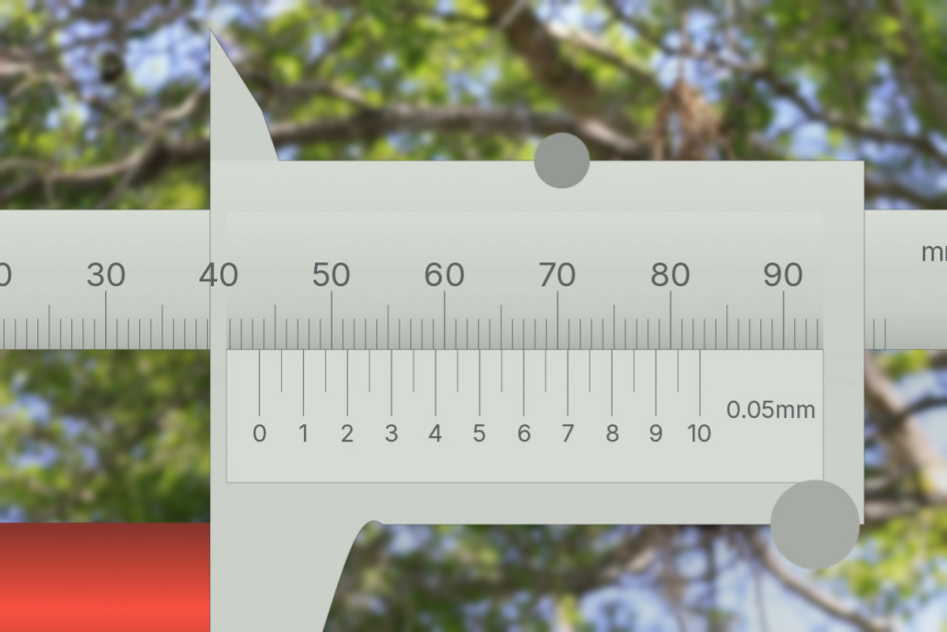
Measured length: 43.6 mm
